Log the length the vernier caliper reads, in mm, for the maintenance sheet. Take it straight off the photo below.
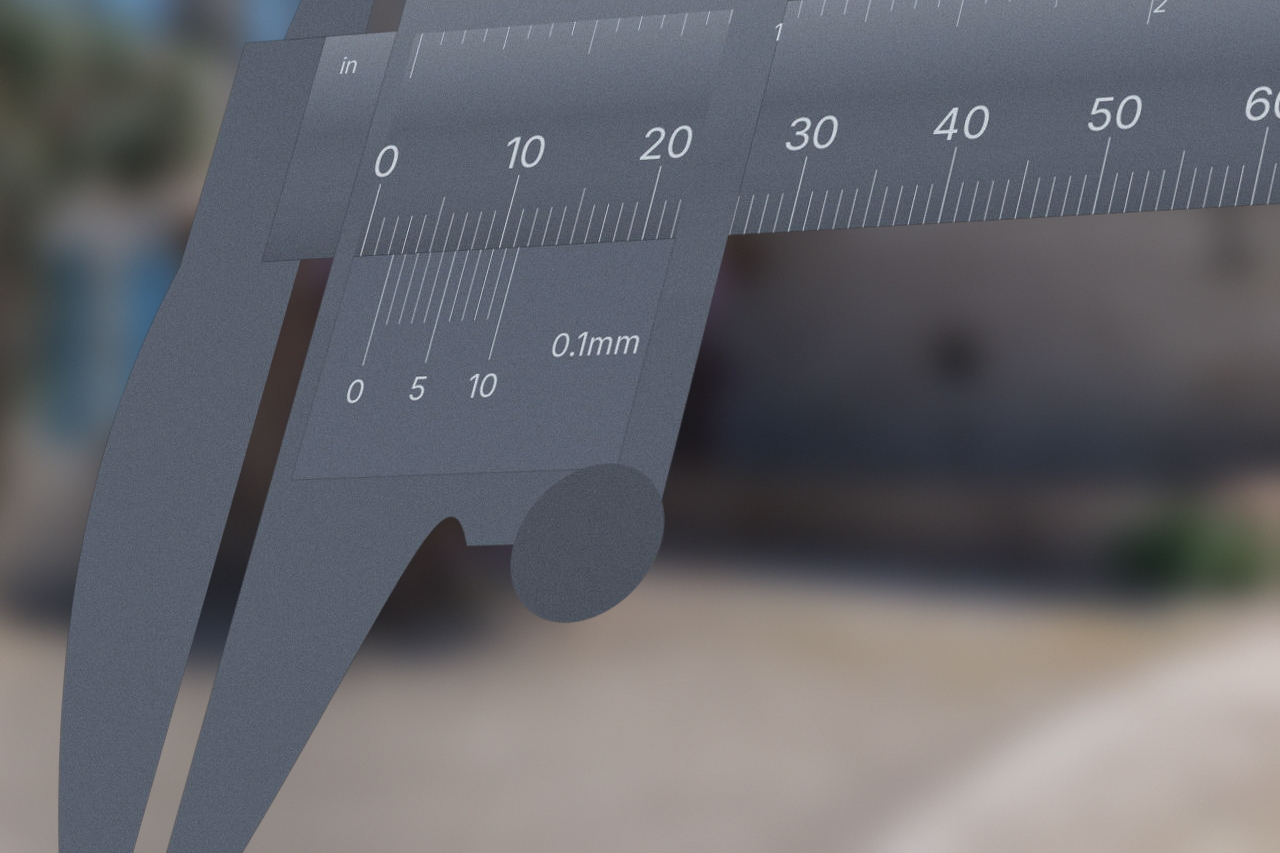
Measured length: 2.4 mm
